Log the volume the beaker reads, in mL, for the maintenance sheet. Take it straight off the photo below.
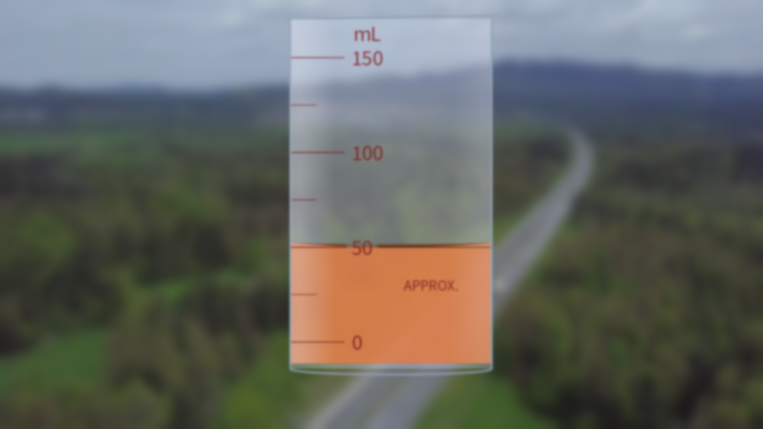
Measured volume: 50 mL
